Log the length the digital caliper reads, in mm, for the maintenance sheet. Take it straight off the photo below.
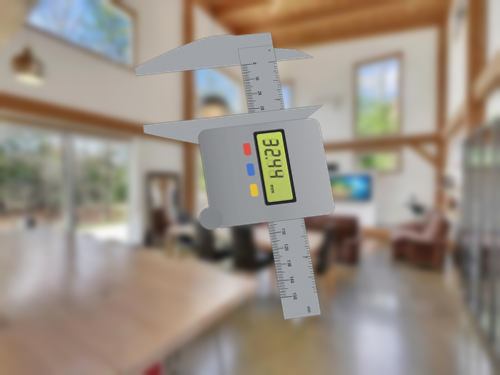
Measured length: 32.44 mm
